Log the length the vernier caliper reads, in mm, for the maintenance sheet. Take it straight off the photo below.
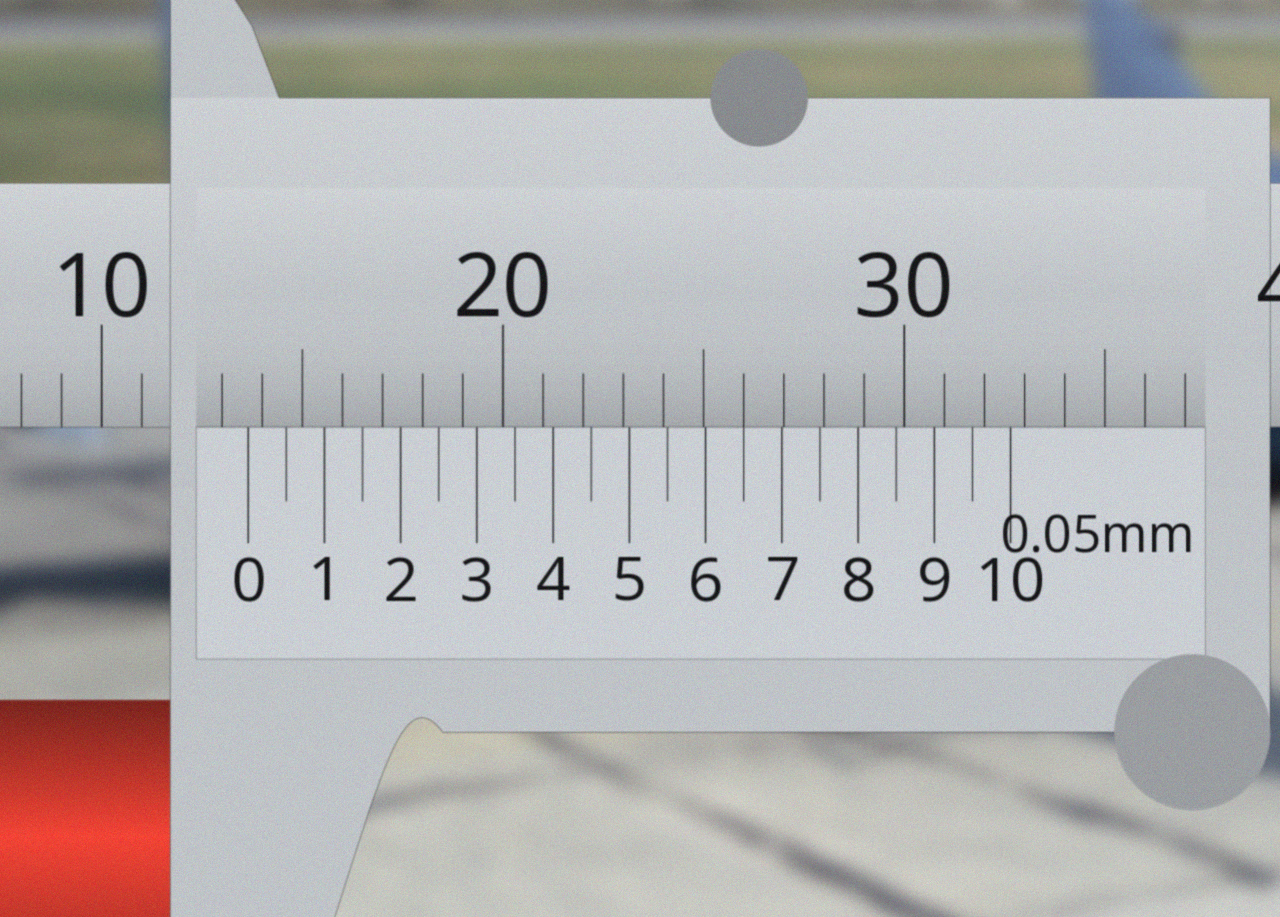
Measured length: 13.65 mm
